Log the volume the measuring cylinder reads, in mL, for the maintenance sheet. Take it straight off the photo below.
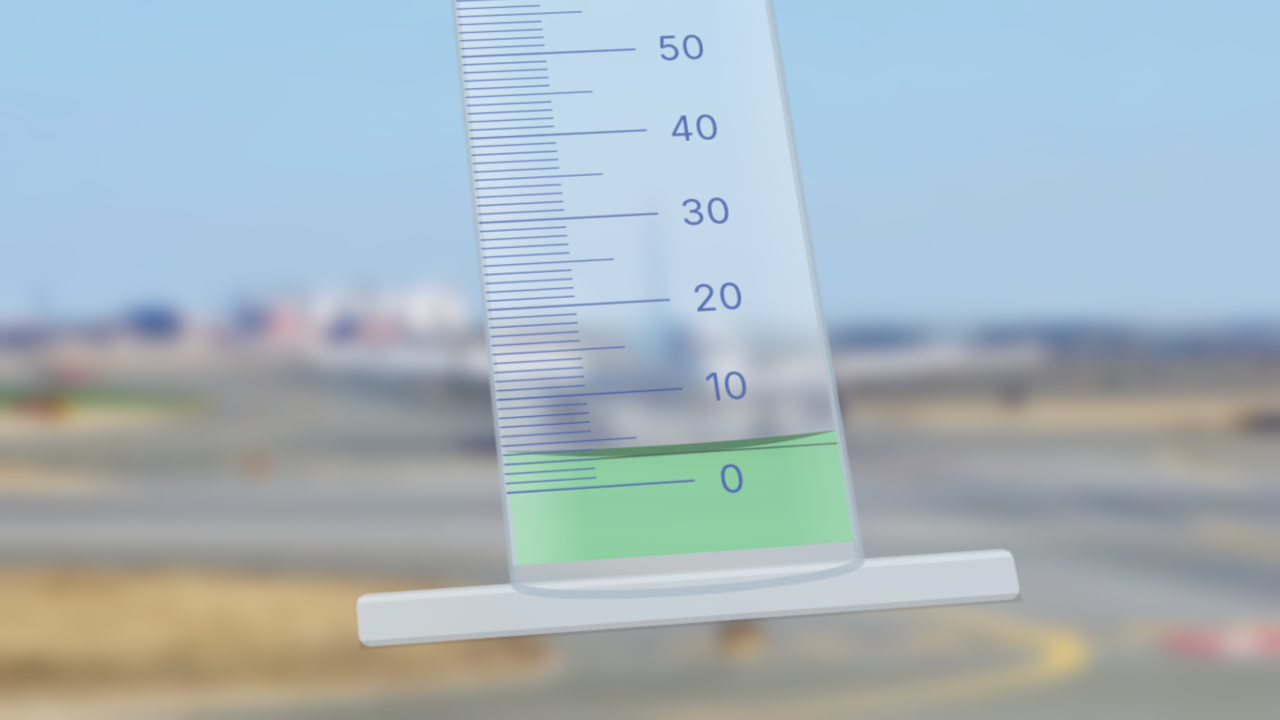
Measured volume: 3 mL
